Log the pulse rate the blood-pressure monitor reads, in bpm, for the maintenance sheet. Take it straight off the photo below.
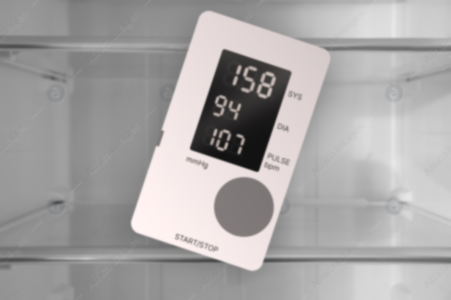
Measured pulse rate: 107 bpm
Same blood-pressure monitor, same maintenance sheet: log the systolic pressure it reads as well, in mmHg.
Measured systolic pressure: 158 mmHg
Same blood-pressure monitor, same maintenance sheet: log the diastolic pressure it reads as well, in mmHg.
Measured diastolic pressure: 94 mmHg
